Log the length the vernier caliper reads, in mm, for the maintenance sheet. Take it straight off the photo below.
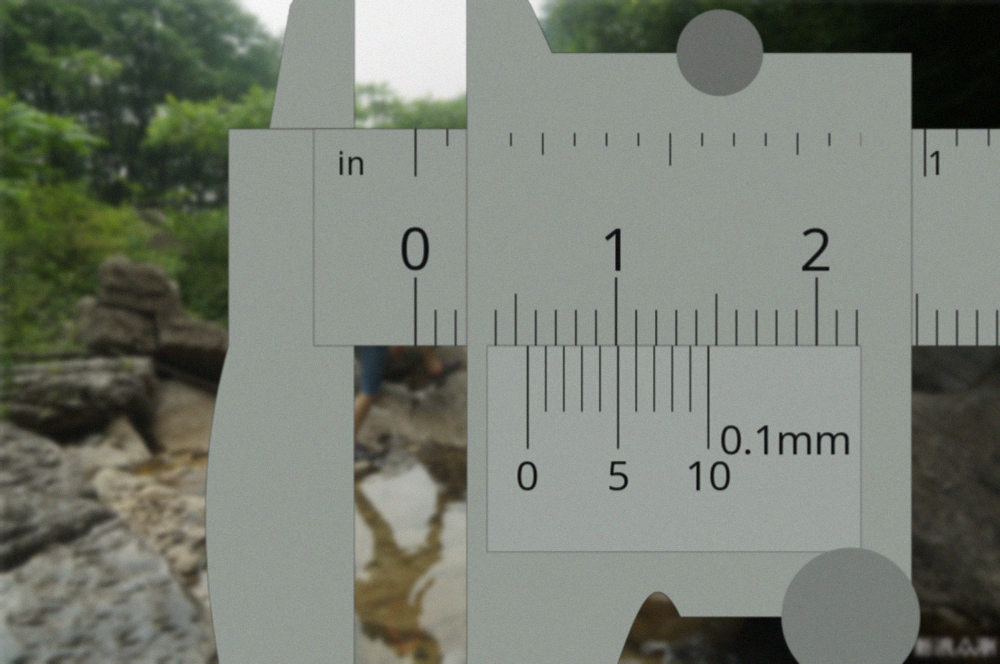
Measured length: 5.6 mm
